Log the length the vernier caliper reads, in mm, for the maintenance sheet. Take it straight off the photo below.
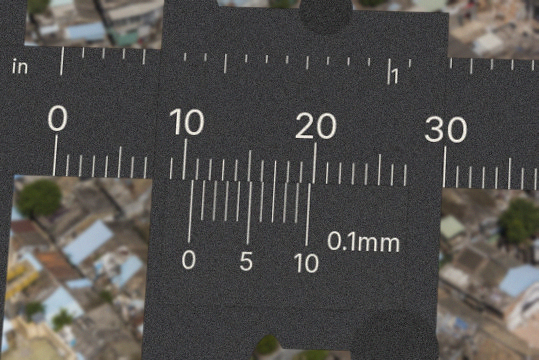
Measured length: 10.7 mm
